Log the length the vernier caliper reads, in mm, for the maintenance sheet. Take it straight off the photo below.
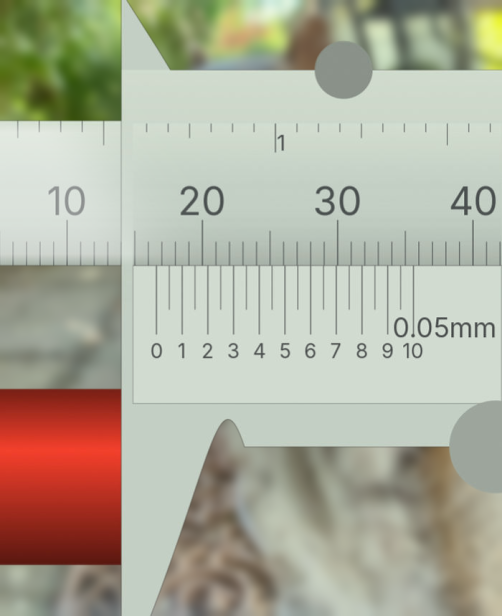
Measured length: 16.6 mm
